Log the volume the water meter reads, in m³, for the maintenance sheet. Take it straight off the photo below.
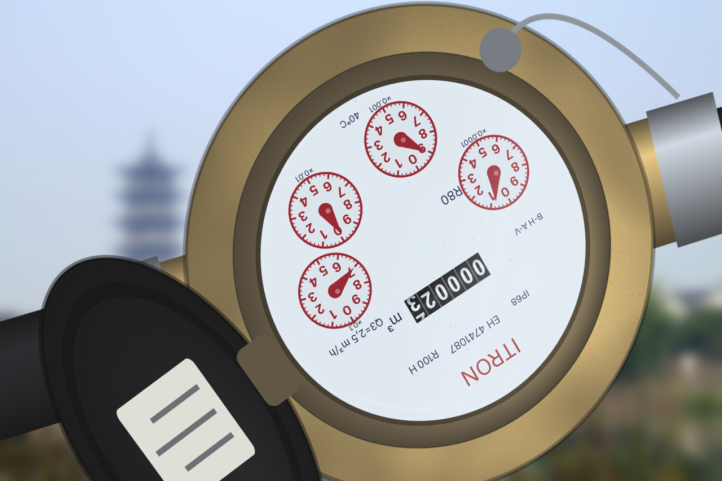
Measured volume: 22.6990 m³
